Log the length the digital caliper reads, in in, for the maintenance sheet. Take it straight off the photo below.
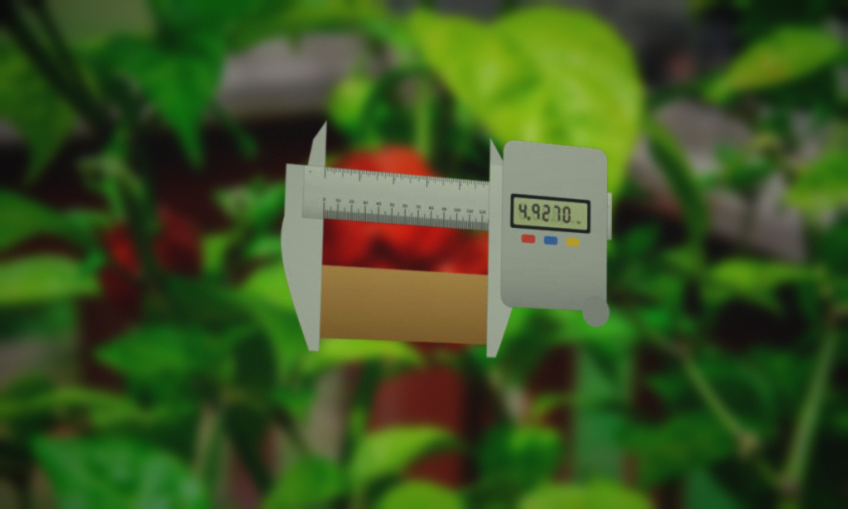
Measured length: 4.9270 in
